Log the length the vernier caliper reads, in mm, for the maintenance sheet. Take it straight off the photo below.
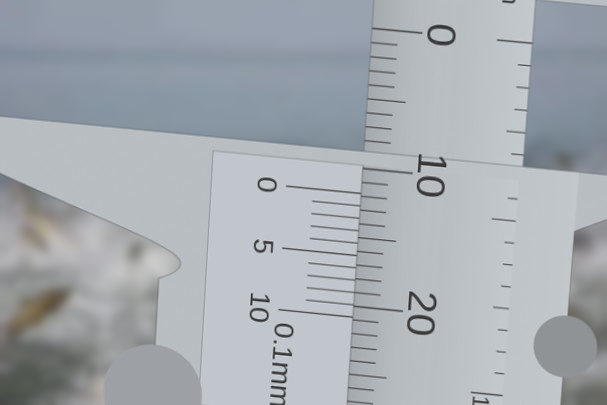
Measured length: 11.8 mm
